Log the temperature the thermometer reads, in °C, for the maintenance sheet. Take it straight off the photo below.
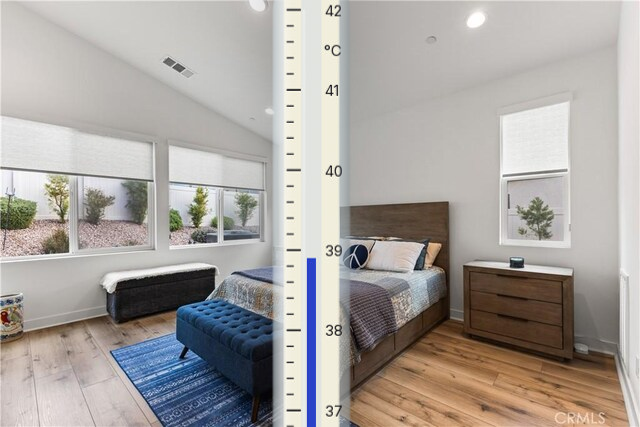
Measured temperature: 38.9 °C
